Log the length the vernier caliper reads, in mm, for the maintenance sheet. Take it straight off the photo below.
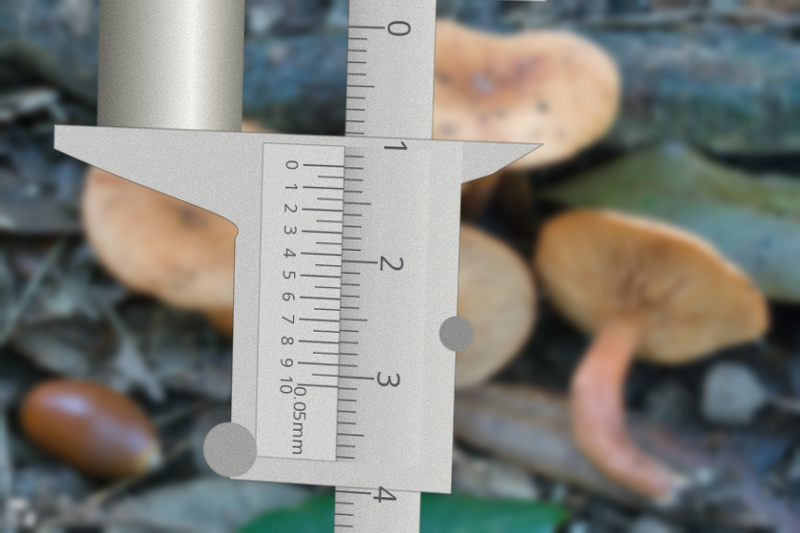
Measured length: 11.9 mm
